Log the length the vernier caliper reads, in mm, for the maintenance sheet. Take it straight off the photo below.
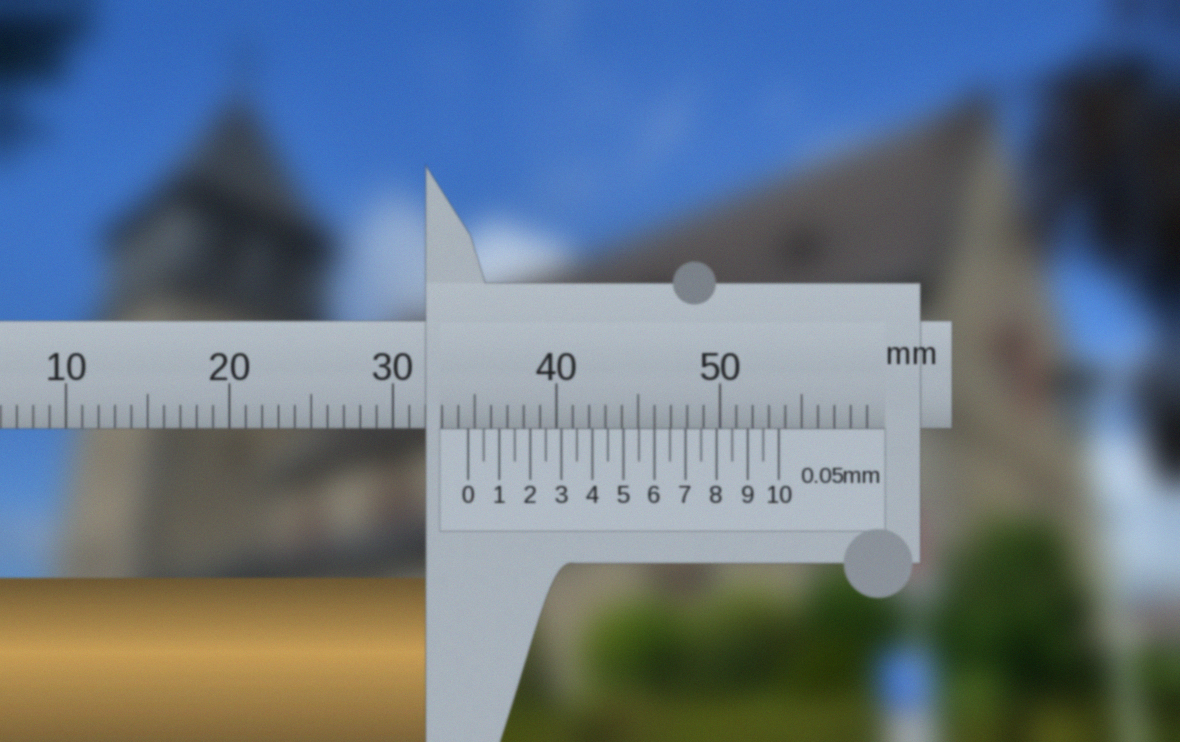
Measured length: 34.6 mm
